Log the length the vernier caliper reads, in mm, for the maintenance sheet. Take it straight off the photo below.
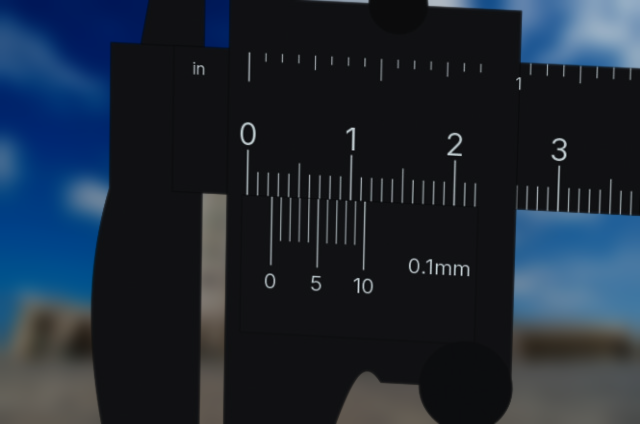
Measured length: 2.4 mm
